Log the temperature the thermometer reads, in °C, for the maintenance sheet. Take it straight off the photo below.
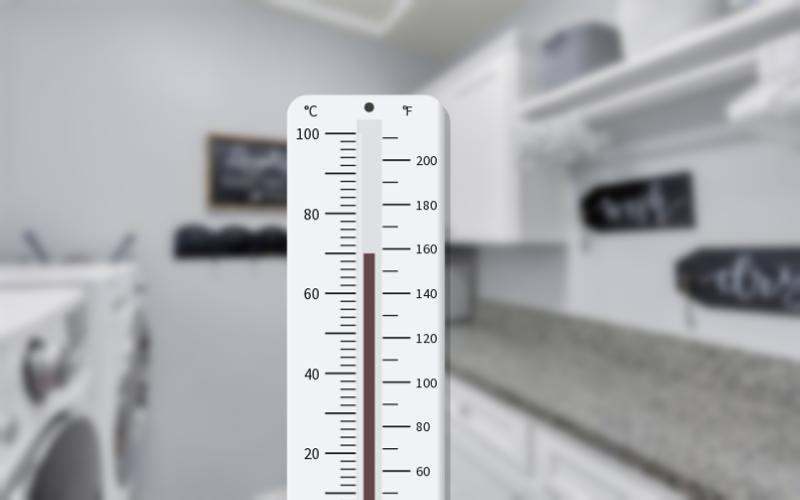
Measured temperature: 70 °C
